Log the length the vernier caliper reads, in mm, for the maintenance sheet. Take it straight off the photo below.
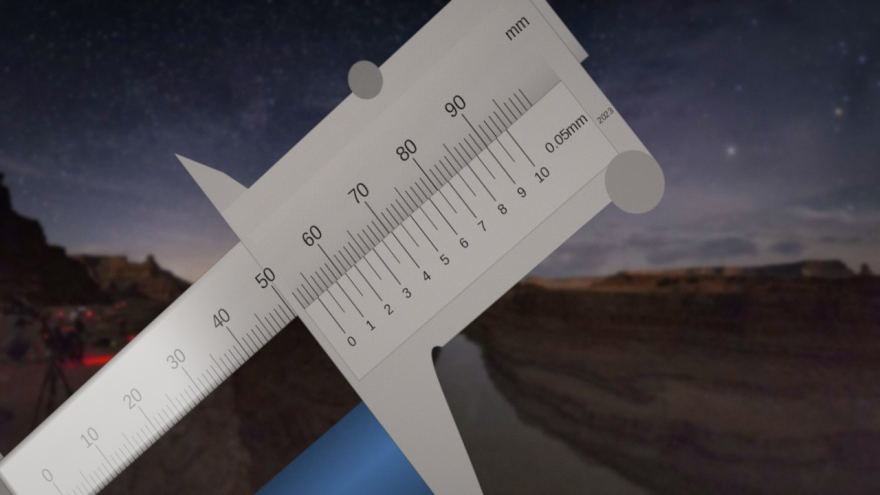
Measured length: 54.8 mm
